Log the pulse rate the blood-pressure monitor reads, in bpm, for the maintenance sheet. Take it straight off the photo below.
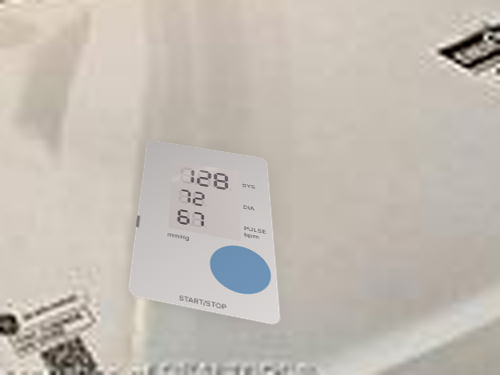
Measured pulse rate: 67 bpm
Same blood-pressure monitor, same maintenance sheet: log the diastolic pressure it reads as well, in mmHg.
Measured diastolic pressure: 72 mmHg
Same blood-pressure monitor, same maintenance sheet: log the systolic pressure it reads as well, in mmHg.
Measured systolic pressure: 128 mmHg
